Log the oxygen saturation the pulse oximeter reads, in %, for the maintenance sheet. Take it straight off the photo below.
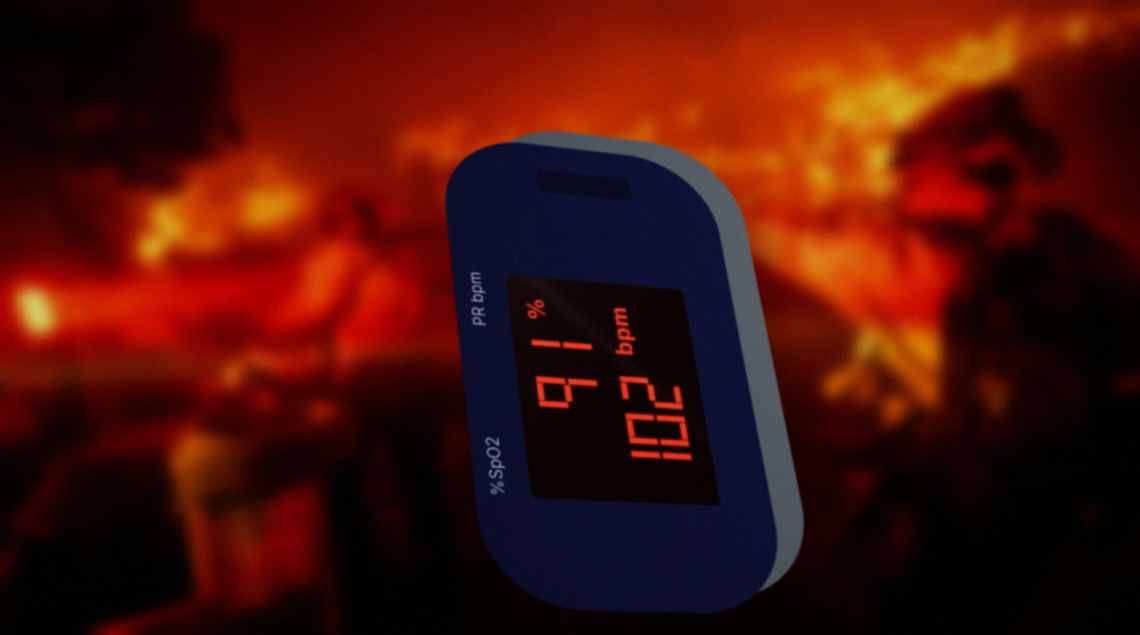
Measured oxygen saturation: 91 %
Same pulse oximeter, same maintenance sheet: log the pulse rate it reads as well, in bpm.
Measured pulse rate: 102 bpm
